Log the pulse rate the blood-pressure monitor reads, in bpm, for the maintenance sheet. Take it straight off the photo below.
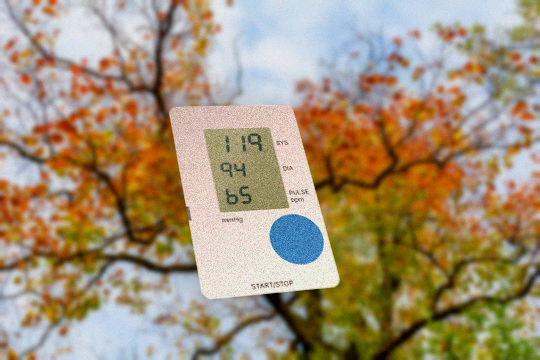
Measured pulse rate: 65 bpm
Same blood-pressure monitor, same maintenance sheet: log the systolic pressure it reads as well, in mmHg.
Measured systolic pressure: 119 mmHg
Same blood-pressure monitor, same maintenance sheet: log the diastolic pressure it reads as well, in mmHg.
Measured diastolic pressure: 94 mmHg
